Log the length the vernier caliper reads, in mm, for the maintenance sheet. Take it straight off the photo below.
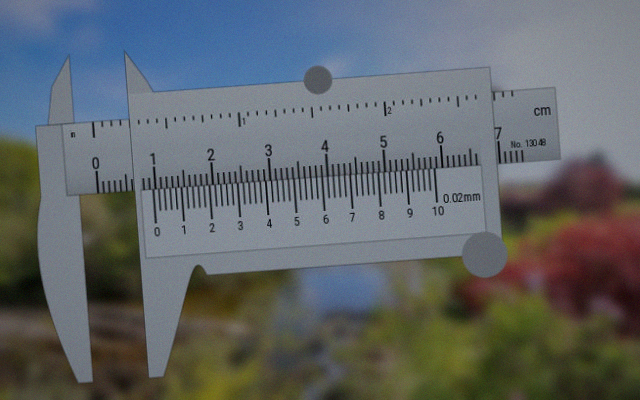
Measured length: 9.6 mm
